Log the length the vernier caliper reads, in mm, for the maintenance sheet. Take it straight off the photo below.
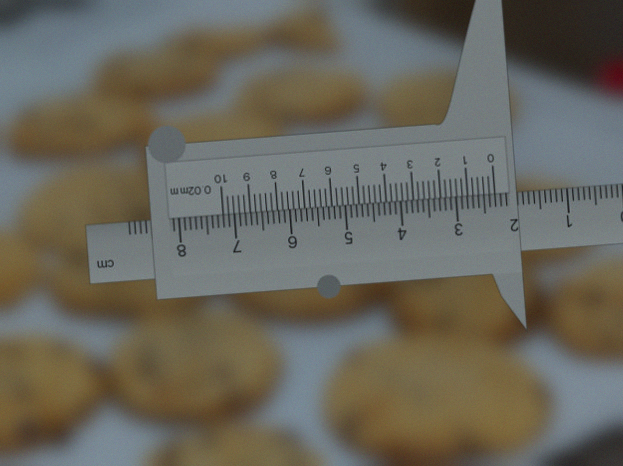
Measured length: 23.0 mm
